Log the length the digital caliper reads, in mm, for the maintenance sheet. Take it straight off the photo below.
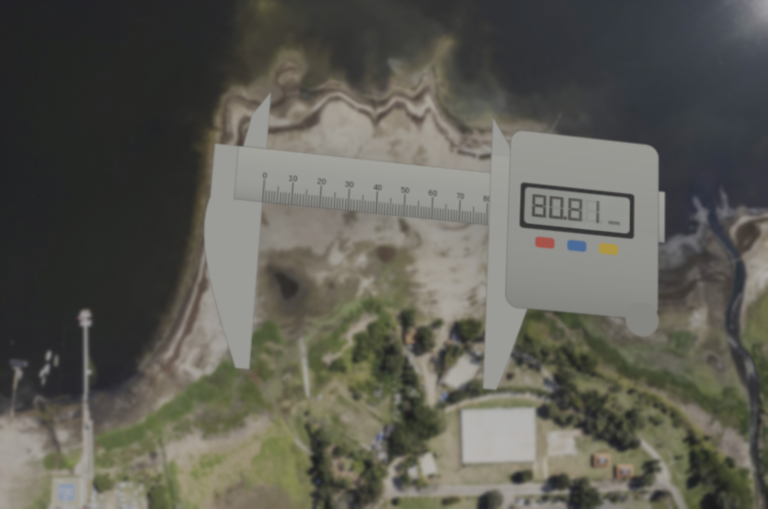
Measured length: 80.81 mm
